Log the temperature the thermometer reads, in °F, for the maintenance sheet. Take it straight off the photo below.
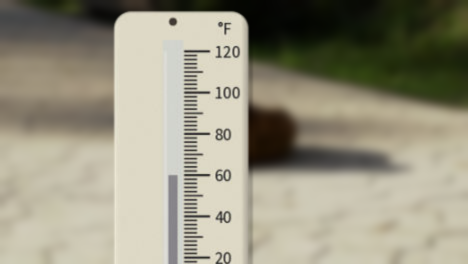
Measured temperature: 60 °F
